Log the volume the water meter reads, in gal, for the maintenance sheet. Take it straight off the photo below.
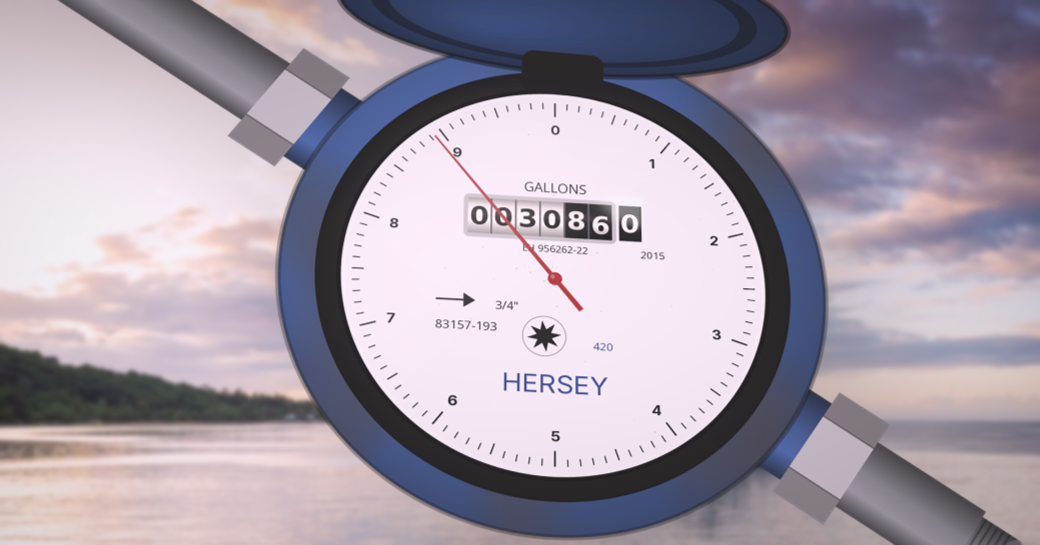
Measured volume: 30858.9 gal
